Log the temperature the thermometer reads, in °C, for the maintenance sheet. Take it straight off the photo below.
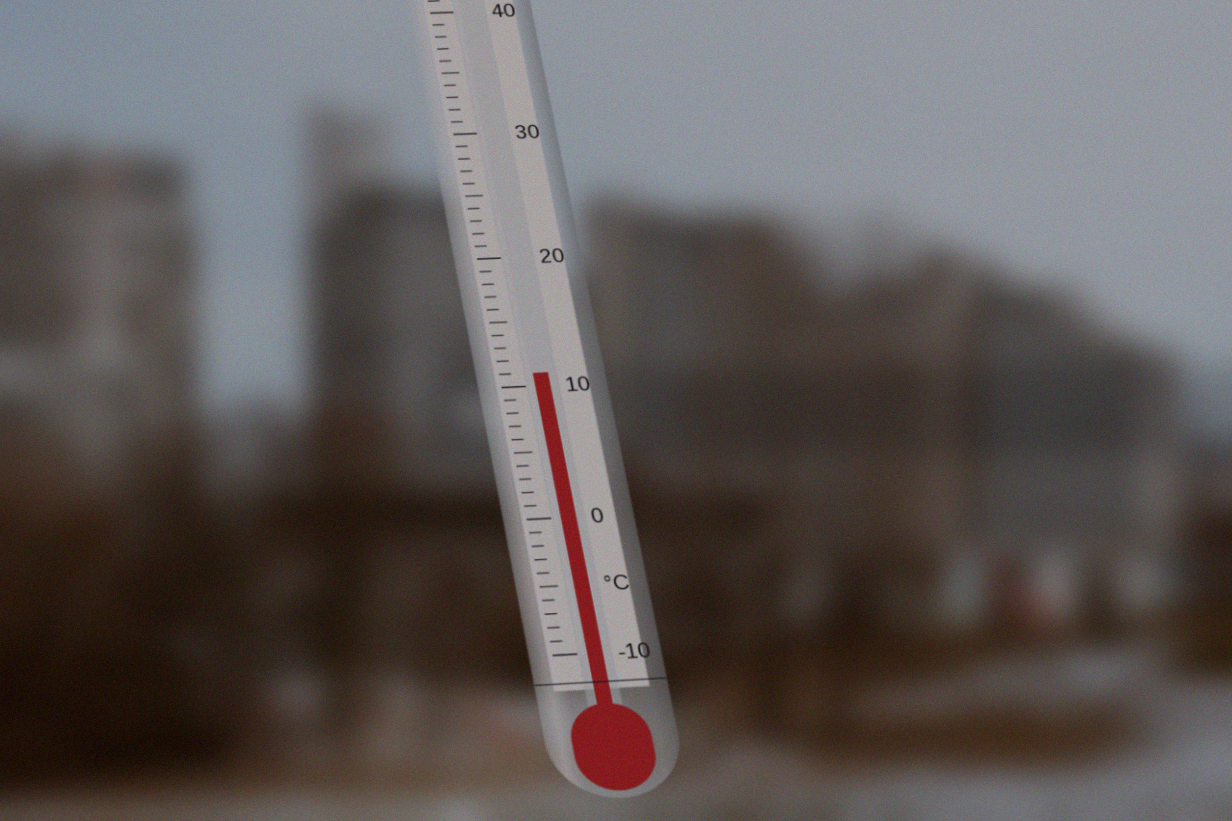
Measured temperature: 11 °C
